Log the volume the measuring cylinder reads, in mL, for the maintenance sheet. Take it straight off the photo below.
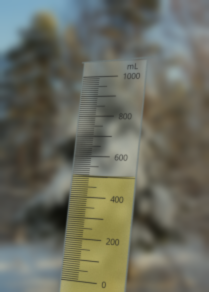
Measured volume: 500 mL
